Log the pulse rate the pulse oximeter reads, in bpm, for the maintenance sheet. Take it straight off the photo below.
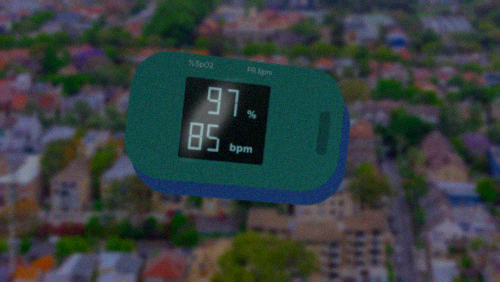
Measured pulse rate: 85 bpm
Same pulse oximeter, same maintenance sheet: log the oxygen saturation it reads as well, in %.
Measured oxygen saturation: 97 %
